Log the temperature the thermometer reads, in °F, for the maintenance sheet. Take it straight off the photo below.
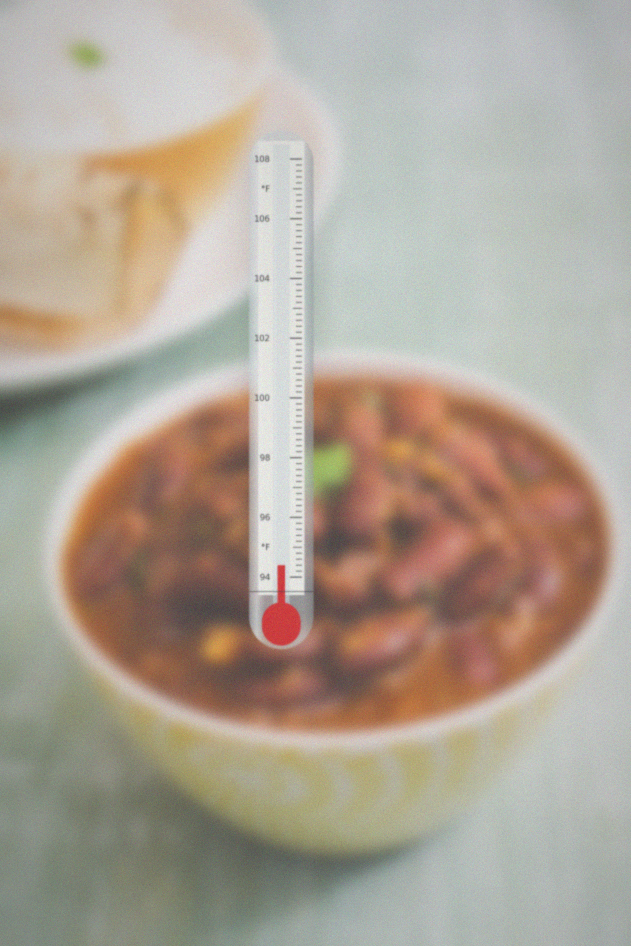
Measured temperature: 94.4 °F
